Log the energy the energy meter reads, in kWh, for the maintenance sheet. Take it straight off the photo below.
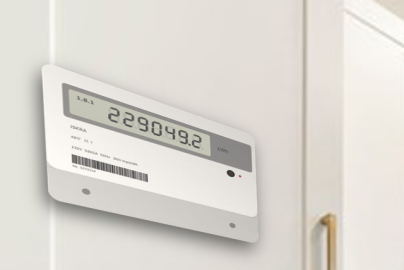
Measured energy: 229049.2 kWh
